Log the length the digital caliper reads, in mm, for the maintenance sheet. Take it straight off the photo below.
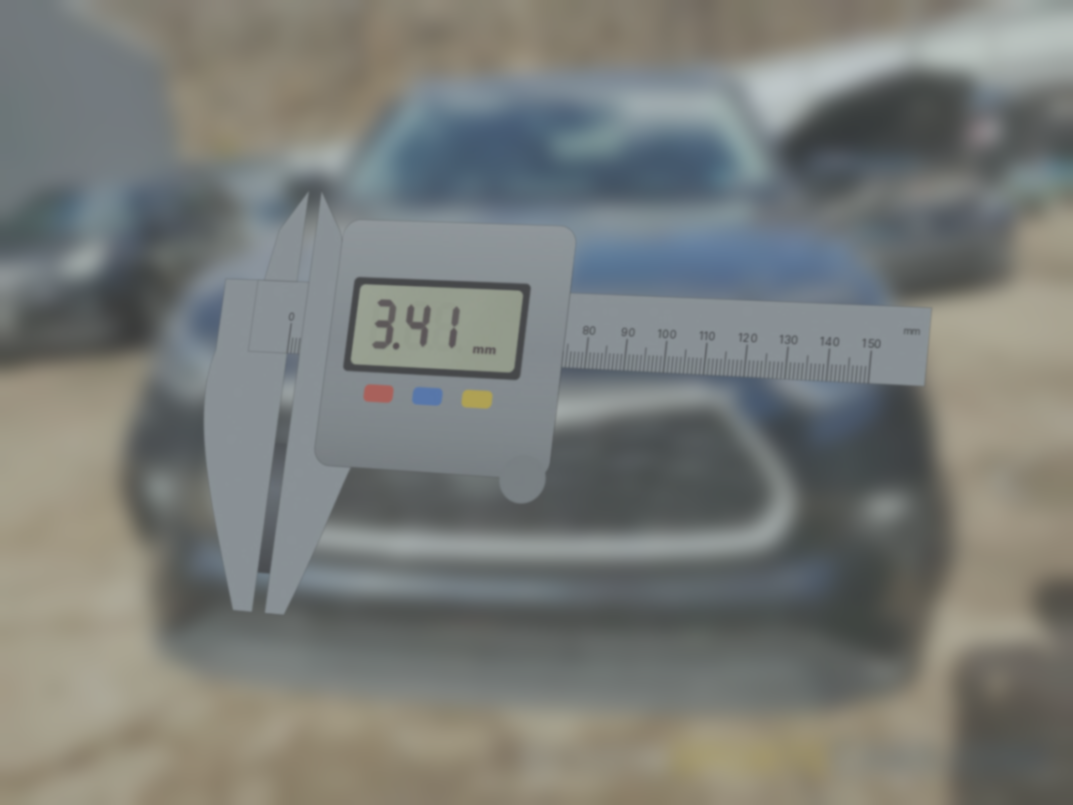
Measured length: 3.41 mm
